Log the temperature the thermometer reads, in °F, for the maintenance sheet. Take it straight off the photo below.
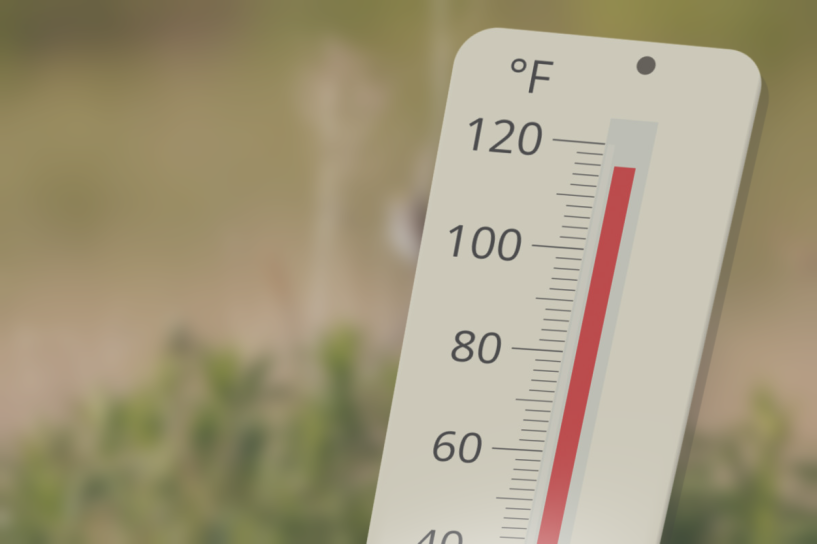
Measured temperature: 116 °F
